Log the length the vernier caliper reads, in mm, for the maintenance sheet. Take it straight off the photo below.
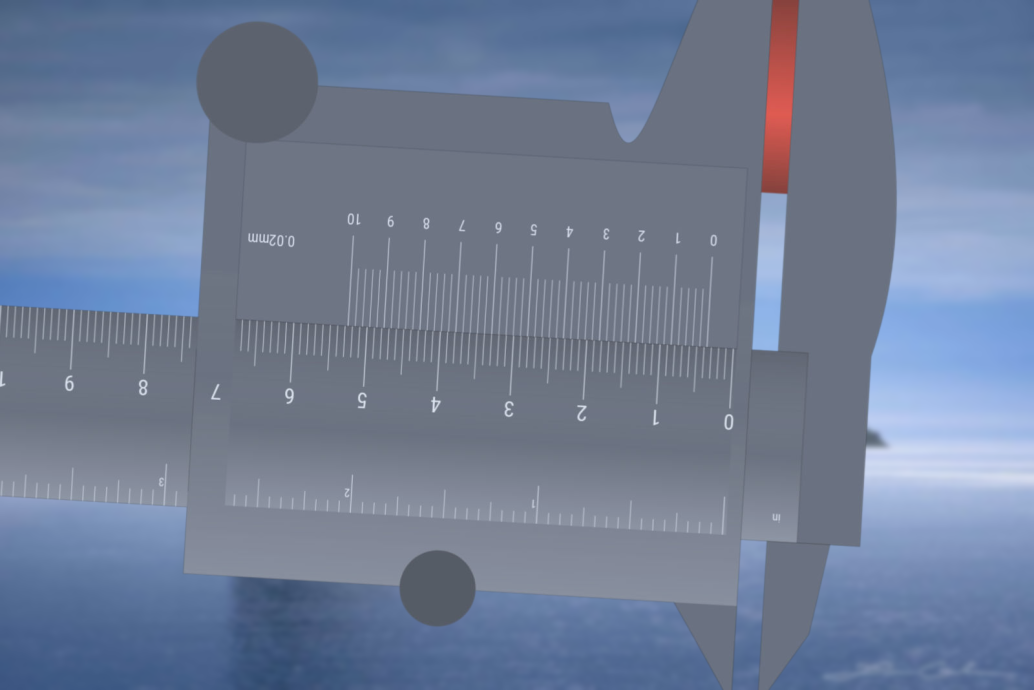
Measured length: 3.6 mm
